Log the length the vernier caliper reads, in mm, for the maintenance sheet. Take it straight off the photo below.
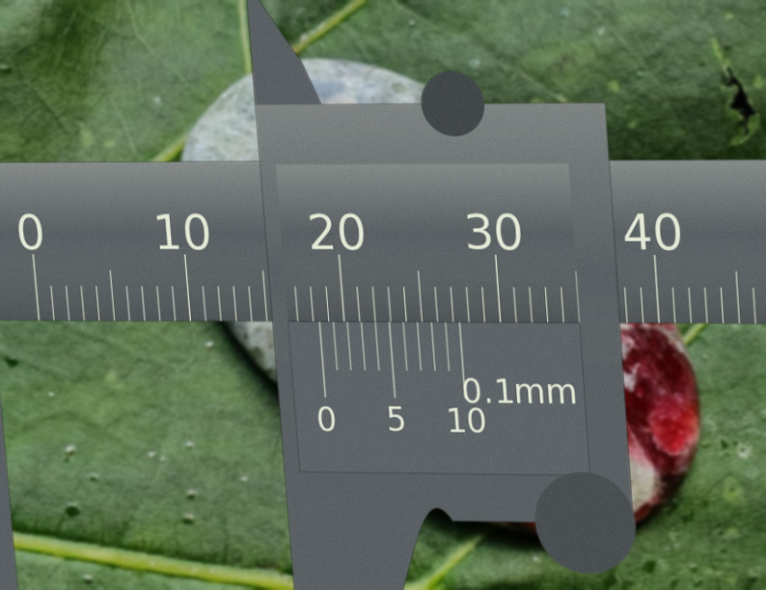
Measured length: 18.4 mm
